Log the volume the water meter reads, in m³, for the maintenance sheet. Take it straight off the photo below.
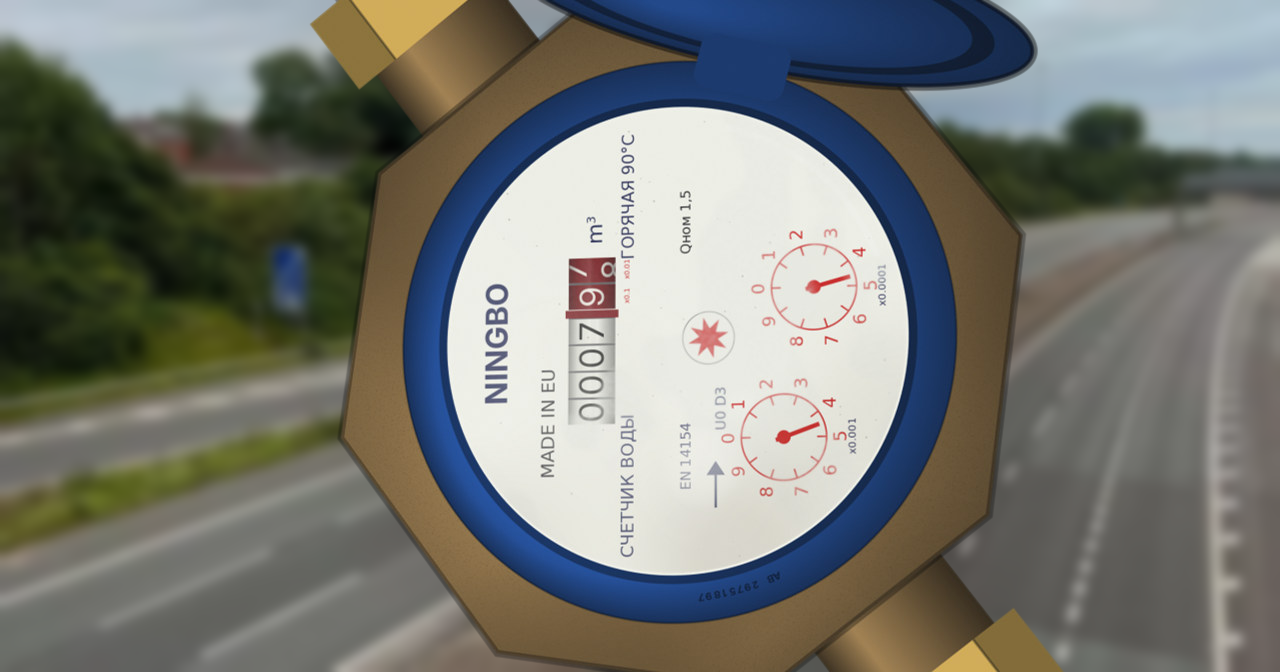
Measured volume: 7.9744 m³
